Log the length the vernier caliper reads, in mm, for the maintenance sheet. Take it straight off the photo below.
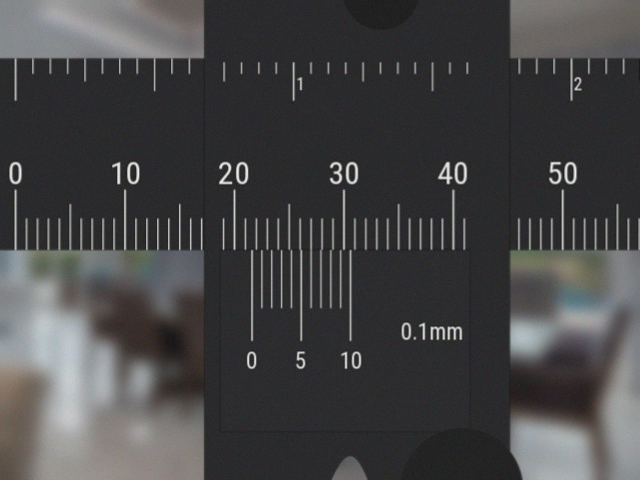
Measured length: 21.6 mm
